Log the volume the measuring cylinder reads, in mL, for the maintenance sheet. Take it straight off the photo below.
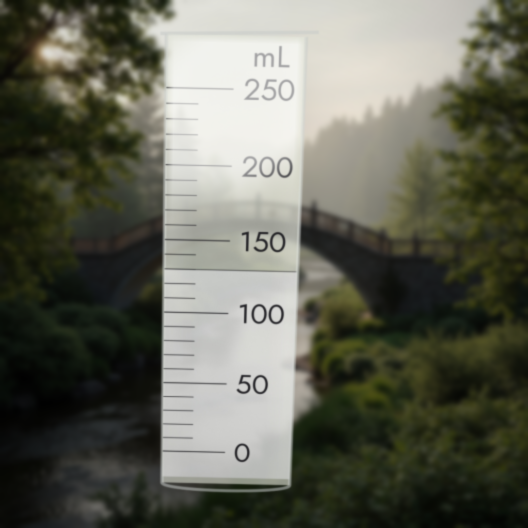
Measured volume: 130 mL
